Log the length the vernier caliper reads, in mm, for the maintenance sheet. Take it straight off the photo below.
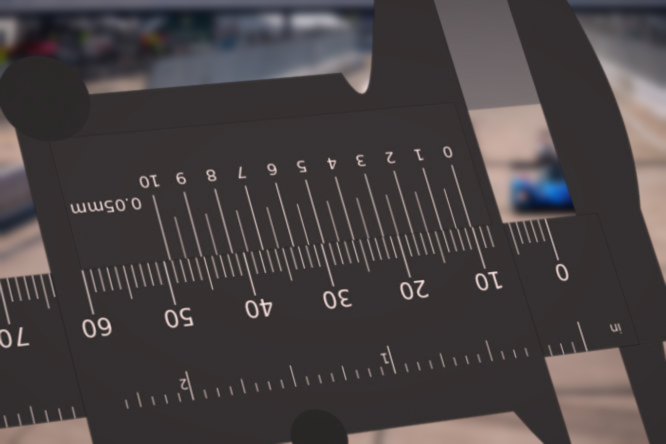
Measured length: 10.2 mm
